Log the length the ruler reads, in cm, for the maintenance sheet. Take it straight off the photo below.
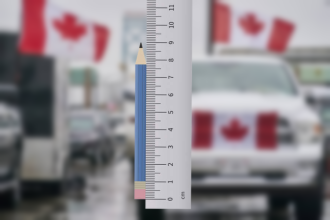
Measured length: 9 cm
